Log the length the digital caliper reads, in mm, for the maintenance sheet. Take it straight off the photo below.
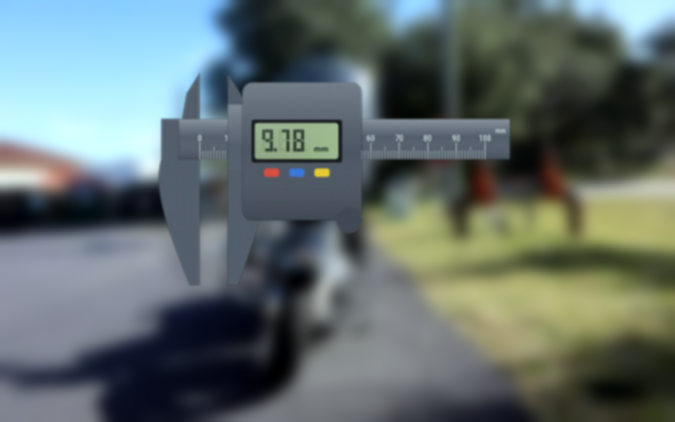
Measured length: 9.78 mm
